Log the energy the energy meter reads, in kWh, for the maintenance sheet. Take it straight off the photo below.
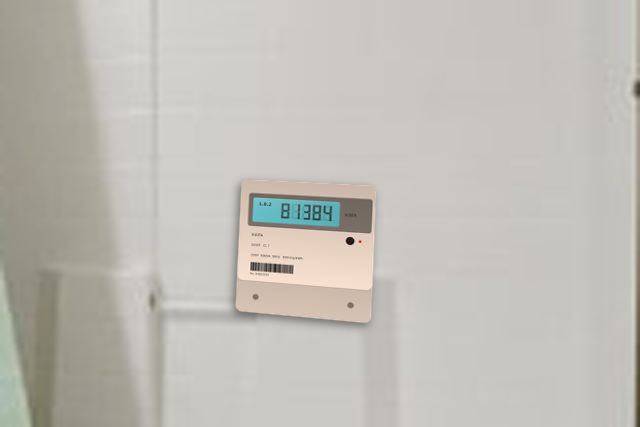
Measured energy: 81384 kWh
